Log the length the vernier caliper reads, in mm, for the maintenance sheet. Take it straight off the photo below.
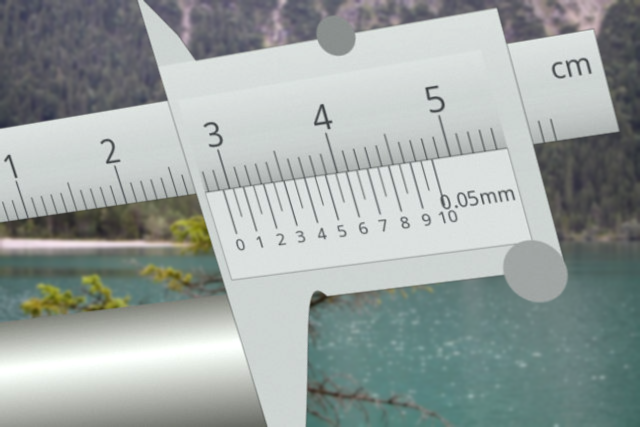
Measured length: 29.4 mm
